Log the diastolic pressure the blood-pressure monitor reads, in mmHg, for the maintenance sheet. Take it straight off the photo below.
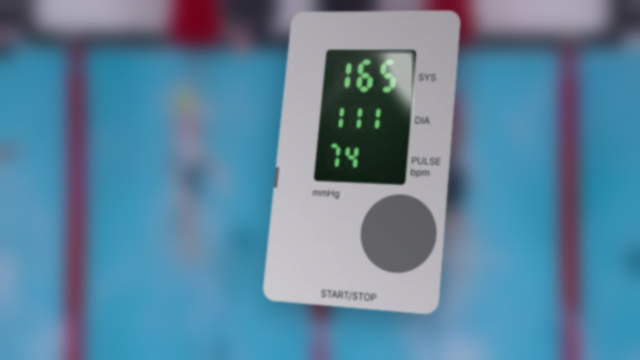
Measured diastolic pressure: 111 mmHg
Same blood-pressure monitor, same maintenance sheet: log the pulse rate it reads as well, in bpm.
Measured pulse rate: 74 bpm
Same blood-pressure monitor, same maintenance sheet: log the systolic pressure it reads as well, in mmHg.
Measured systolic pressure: 165 mmHg
